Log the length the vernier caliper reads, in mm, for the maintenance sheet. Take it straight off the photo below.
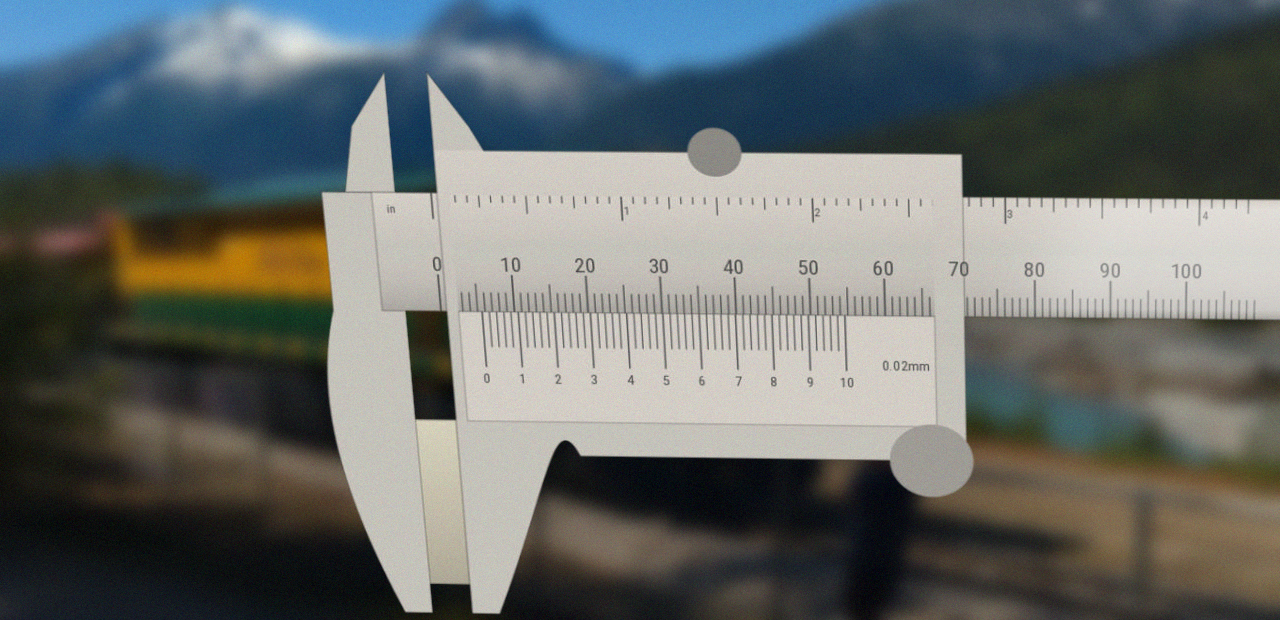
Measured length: 5.6 mm
